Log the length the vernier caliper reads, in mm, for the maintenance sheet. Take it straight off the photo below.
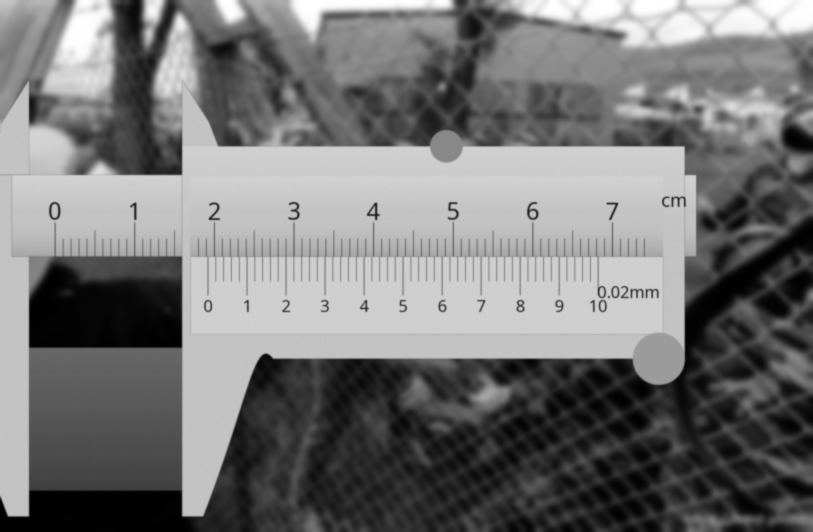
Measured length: 19.2 mm
